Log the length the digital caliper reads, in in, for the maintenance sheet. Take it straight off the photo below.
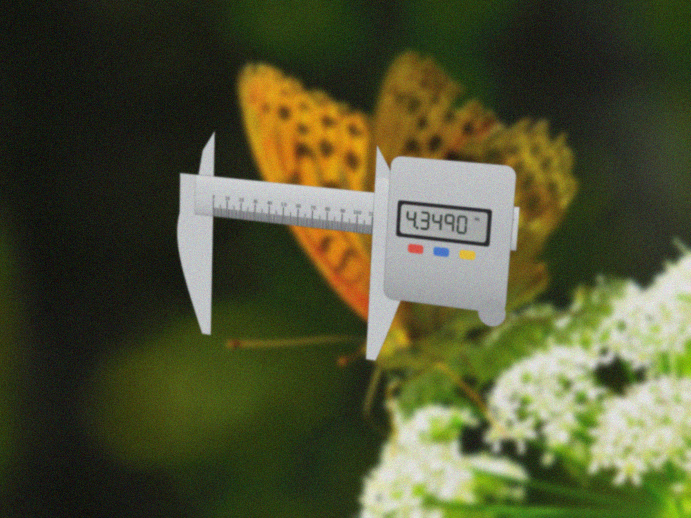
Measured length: 4.3490 in
